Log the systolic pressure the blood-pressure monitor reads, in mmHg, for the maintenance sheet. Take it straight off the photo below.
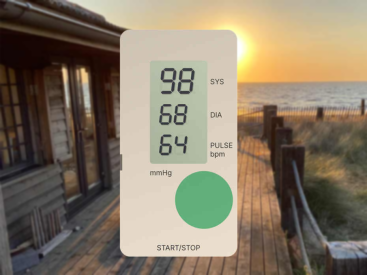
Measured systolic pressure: 98 mmHg
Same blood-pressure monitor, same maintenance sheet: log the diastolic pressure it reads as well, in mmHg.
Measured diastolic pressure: 68 mmHg
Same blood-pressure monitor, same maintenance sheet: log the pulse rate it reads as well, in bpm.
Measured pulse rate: 64 bpm
